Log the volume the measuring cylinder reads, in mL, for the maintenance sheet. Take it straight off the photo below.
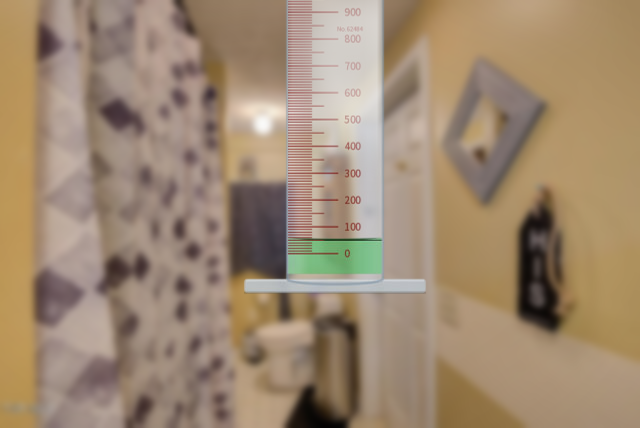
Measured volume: 50 mL
